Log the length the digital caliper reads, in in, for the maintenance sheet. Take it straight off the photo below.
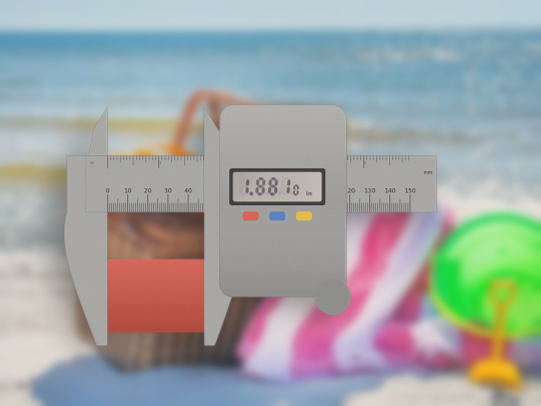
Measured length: 1.8810 in
